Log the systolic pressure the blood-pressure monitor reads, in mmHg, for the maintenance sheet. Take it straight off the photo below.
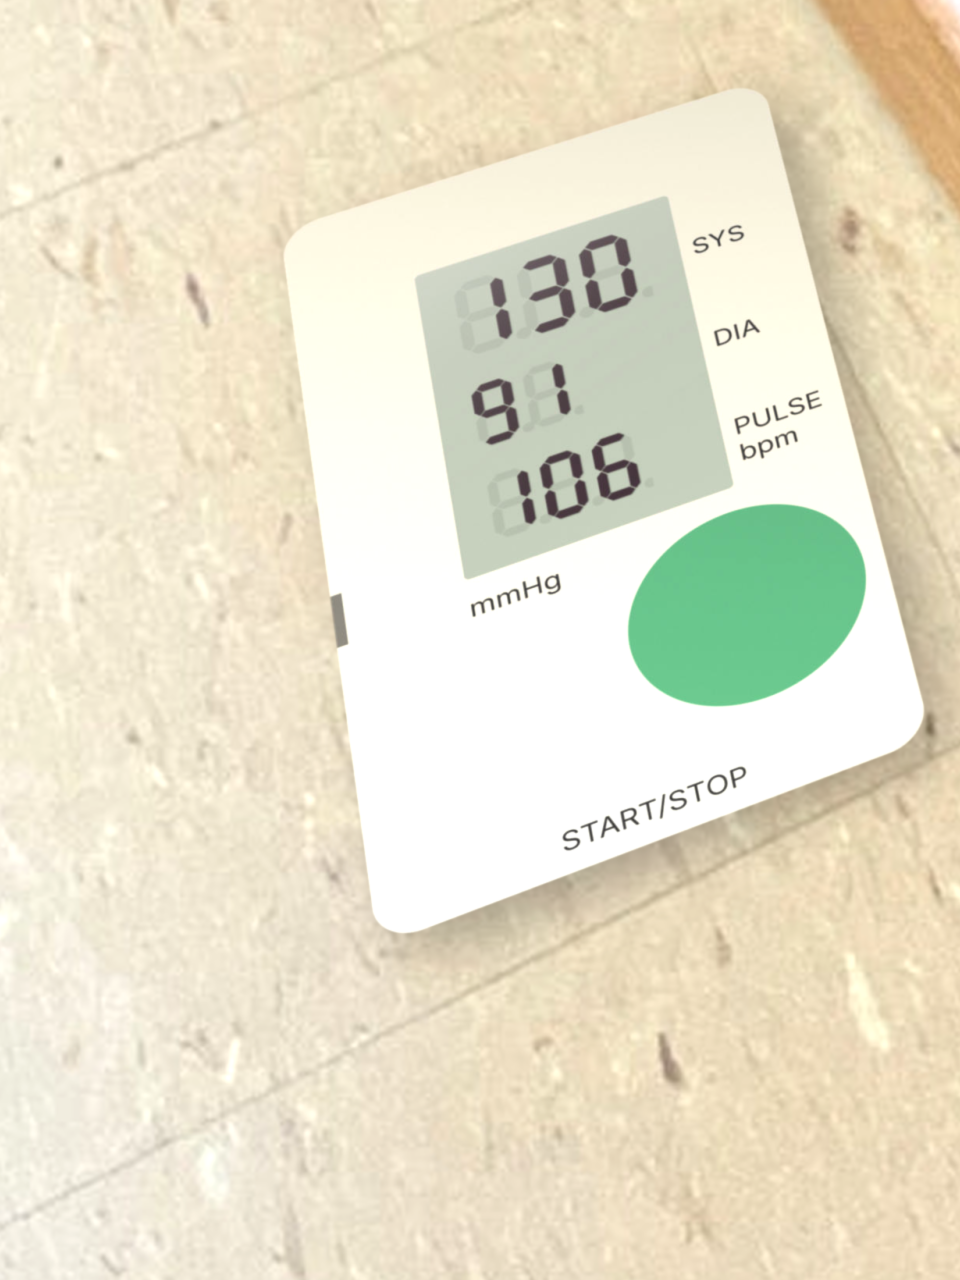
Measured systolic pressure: 130 mmHg
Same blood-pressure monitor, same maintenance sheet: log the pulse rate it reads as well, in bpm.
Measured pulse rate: 106 bpm
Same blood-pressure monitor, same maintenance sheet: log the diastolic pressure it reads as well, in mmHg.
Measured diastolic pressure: 91 mmHg
